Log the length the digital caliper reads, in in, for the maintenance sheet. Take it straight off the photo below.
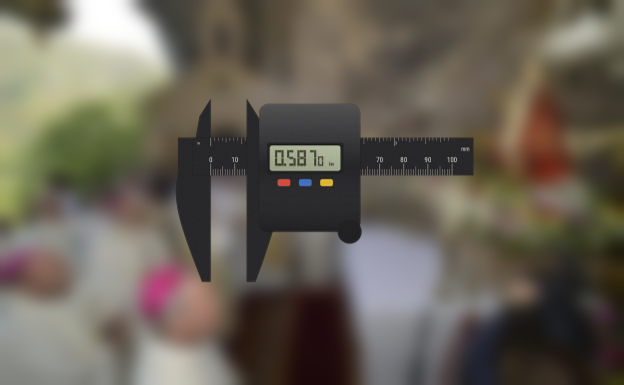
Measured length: 0.5870 in
